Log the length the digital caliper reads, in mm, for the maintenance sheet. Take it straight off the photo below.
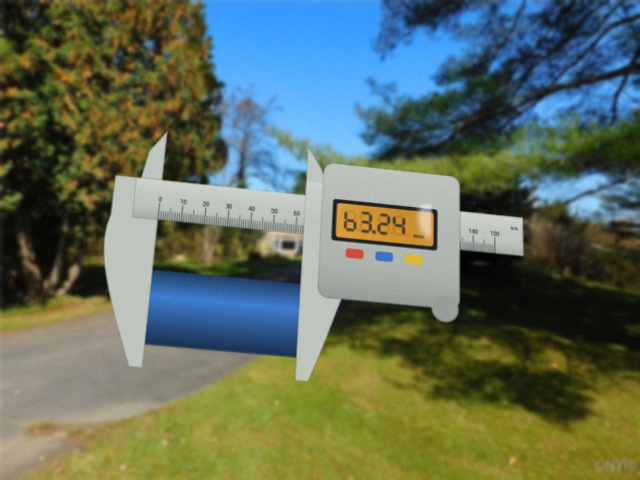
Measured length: 63.24 mm
